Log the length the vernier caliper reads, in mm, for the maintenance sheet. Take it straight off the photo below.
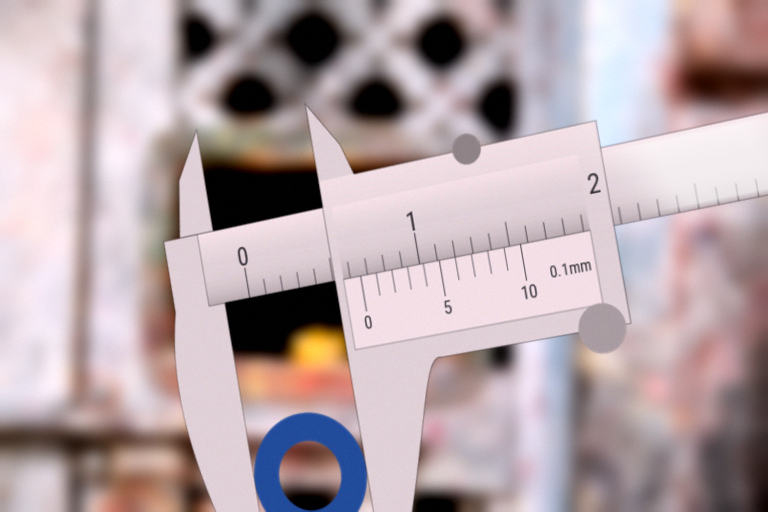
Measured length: 6.6 mm
